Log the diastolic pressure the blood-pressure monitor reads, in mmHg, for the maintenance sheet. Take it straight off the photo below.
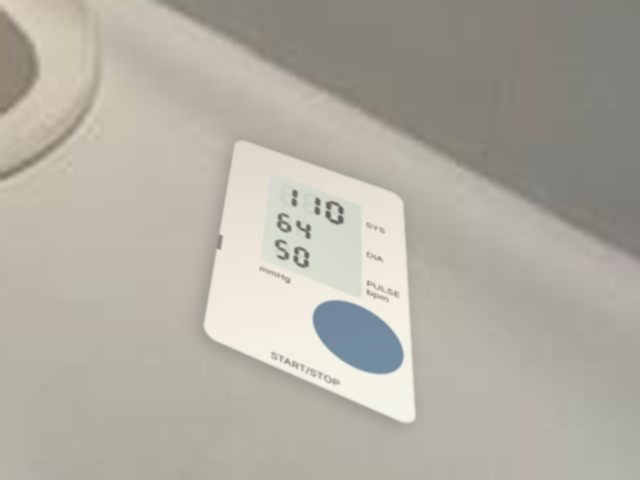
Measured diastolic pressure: 64 mmHg
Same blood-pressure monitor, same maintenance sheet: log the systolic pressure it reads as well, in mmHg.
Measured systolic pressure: 110 mmHg
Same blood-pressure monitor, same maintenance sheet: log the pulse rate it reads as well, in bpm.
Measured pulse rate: 50 bpm
